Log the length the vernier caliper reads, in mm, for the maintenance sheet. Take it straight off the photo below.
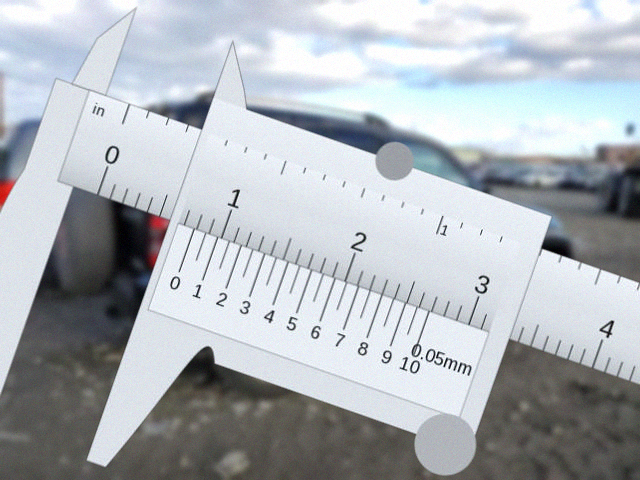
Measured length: 7.8 mm
